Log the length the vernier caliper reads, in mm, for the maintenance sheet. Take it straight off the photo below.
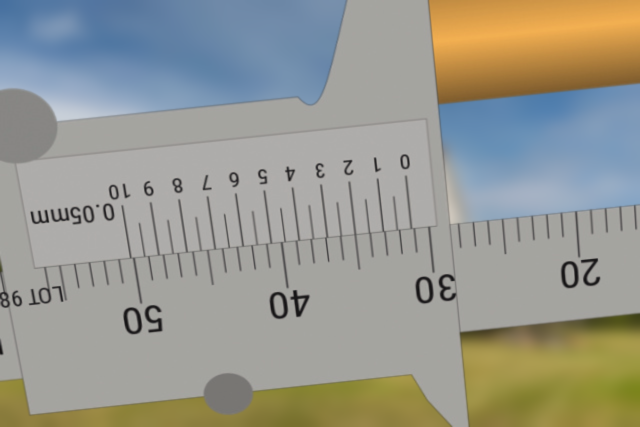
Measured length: 31.2 mm
